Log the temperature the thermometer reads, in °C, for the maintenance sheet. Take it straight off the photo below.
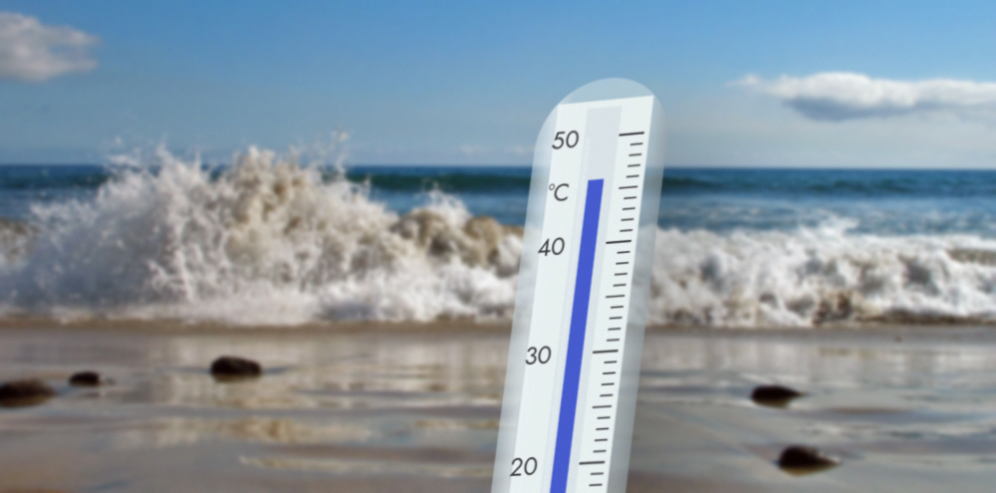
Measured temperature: 46 °C
